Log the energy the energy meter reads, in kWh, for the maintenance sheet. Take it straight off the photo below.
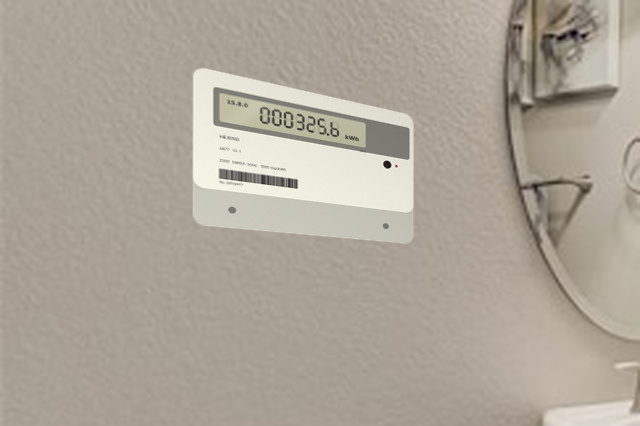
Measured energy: 325.6 kWh
